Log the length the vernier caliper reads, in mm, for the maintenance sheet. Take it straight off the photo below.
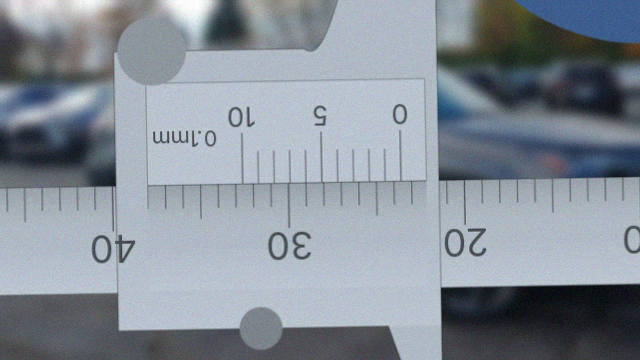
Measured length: 23.6 mm
